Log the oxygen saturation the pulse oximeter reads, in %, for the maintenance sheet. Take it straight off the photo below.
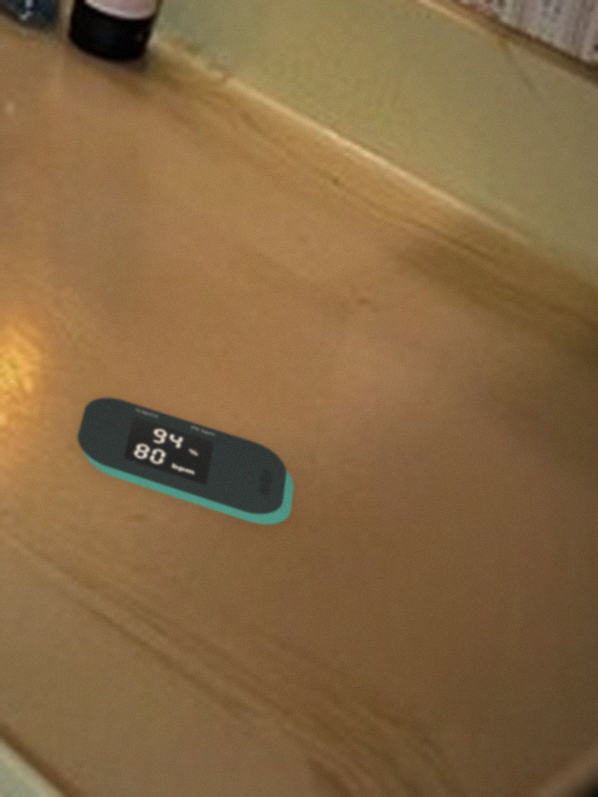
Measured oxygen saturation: 94 %
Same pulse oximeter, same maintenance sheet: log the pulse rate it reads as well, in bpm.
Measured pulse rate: 80 bpm
